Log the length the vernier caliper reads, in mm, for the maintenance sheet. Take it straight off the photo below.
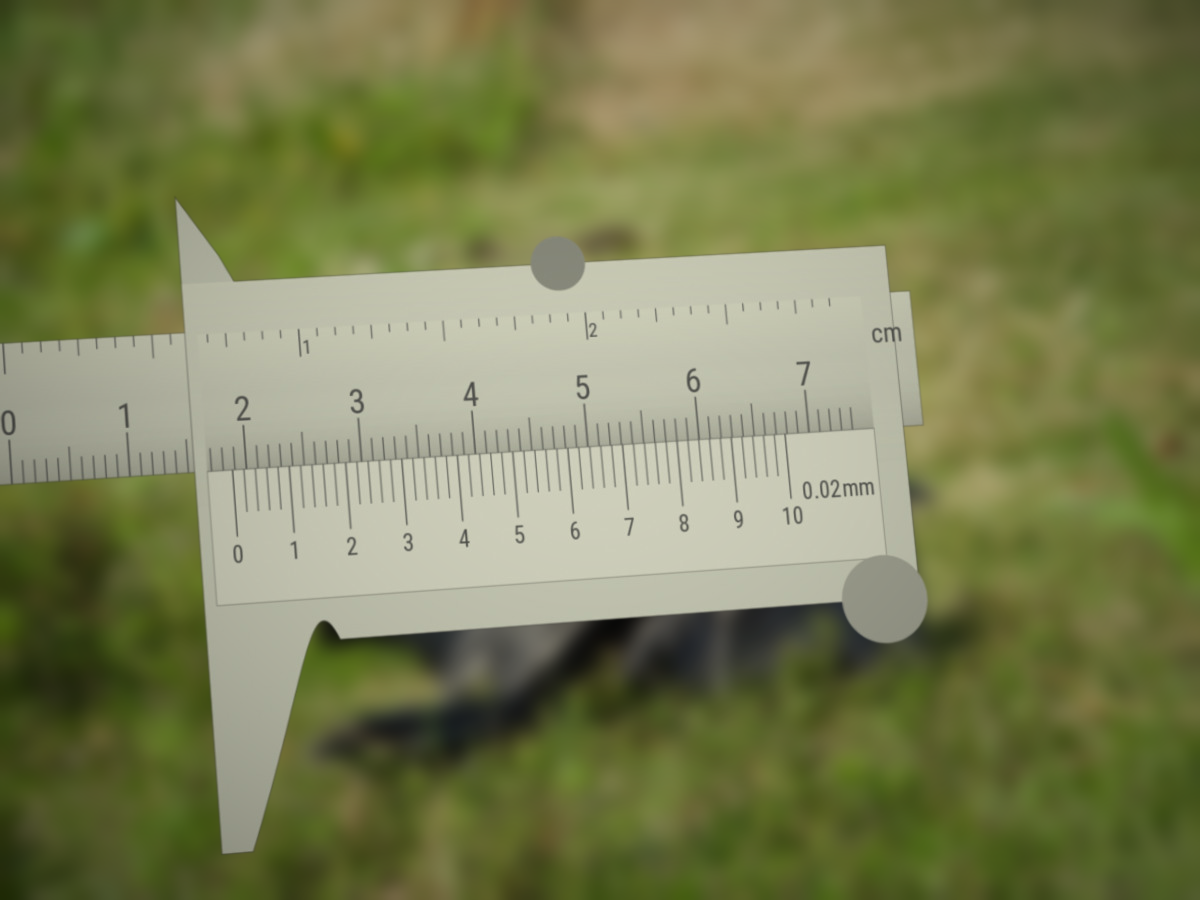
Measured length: 18.8 mm
